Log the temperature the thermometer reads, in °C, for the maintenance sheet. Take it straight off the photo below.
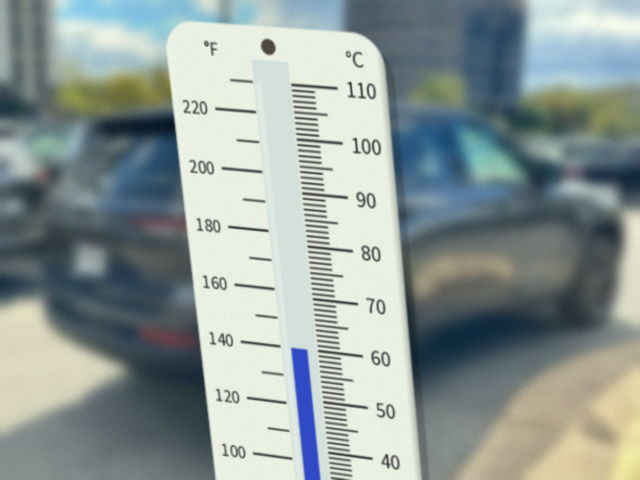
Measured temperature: 60 °C
